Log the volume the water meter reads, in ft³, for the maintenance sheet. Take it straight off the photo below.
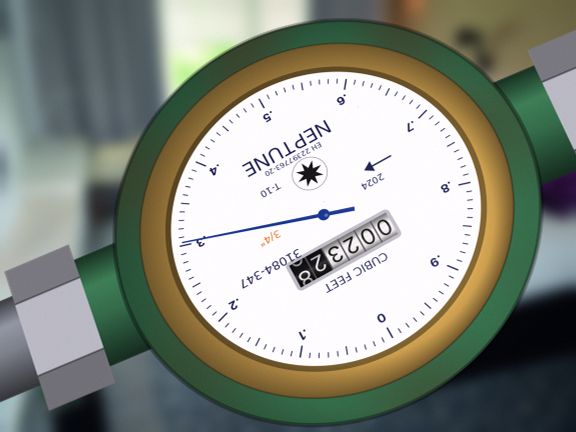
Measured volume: 2328.30 ft³
